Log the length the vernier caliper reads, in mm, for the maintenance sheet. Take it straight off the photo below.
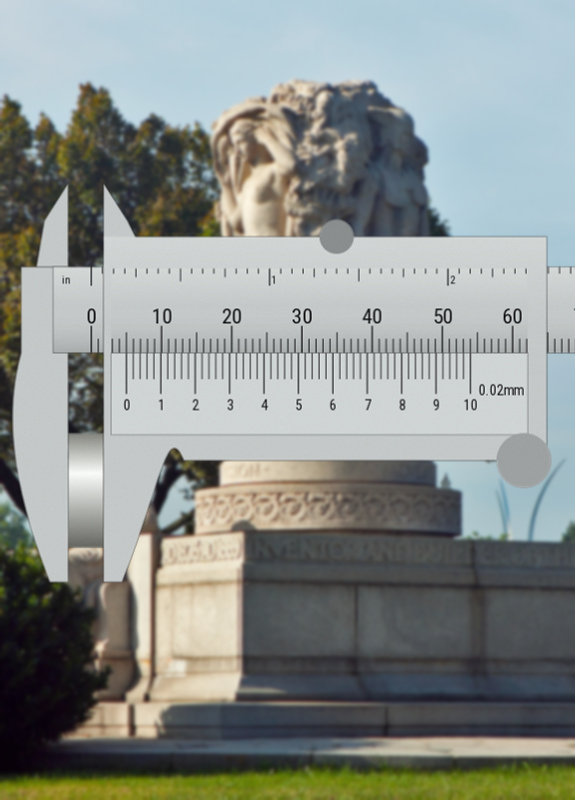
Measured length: 5.0 mm
